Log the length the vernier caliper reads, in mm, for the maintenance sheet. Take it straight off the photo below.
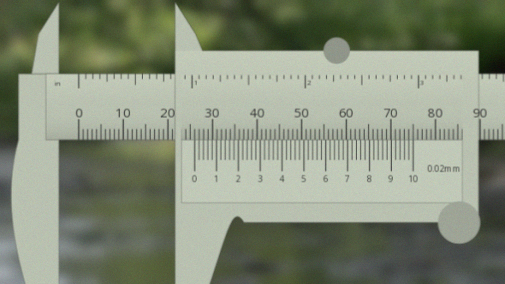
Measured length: 26.0 mm
